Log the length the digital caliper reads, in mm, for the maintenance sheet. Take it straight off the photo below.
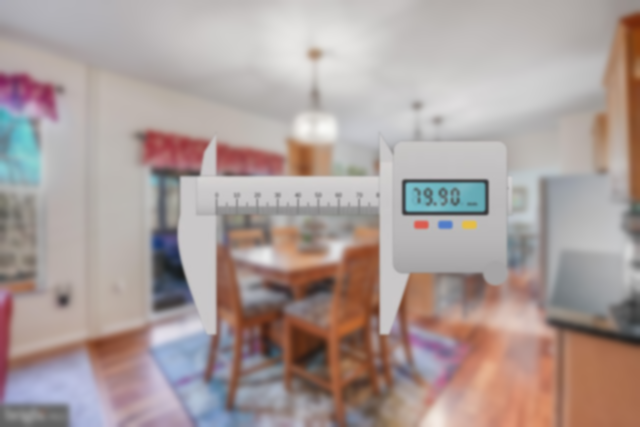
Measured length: 79.90 mm
